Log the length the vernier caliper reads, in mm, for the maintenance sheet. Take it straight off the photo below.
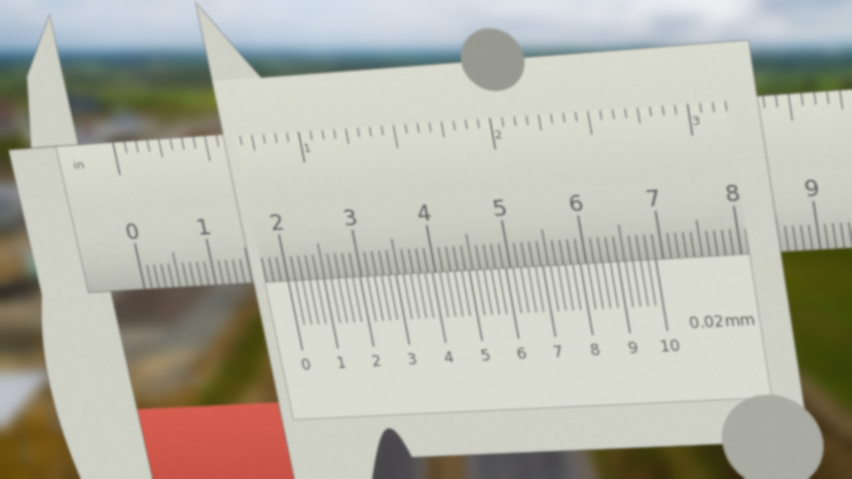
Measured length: 20.0 mm
